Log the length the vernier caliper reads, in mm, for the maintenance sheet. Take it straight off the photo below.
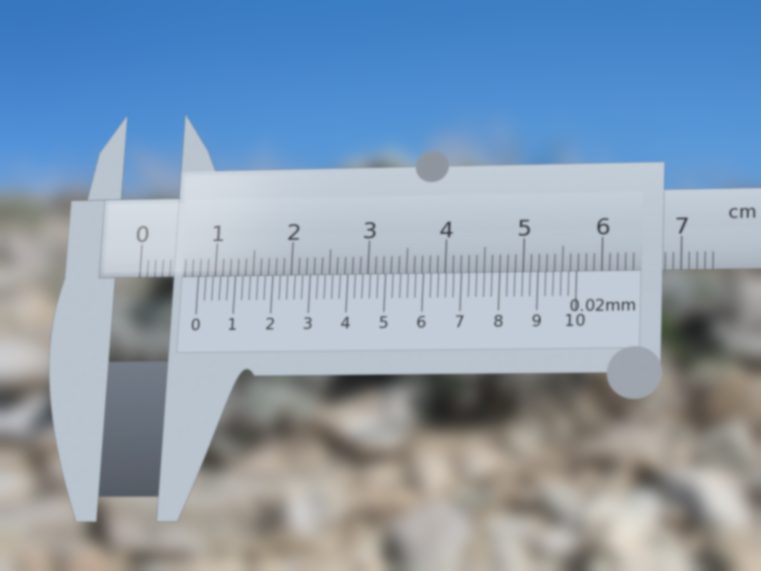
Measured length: 7.8 mm
